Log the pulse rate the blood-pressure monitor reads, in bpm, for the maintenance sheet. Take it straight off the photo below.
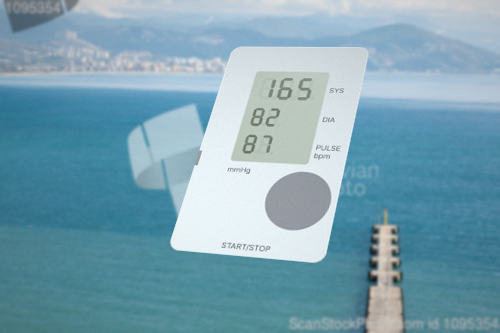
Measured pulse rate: 87 bpm
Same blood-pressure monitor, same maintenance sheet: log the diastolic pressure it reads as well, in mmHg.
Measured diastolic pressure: 82 mmHg
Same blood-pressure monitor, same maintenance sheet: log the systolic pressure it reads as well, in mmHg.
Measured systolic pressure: 165 mmHg
